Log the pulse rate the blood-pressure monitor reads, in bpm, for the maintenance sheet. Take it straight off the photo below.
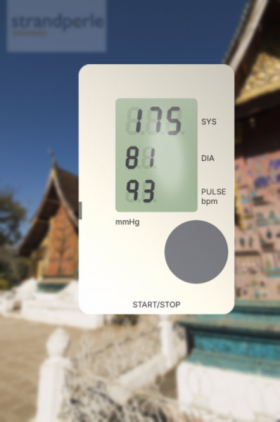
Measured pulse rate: 93 bpm
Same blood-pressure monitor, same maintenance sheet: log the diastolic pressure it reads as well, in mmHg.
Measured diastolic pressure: 81 mmHg
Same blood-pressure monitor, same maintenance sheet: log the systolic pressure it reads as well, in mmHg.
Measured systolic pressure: 175 mmHg
